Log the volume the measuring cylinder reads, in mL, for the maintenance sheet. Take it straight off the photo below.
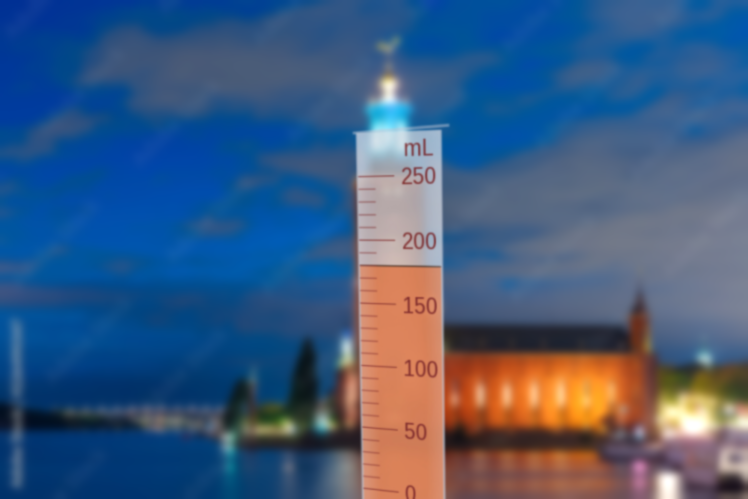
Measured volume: 180 mL
